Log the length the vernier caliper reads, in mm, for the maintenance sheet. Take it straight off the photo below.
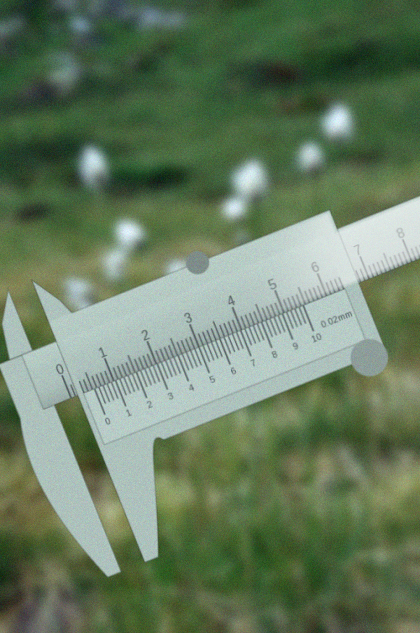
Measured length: 5.5 mm
